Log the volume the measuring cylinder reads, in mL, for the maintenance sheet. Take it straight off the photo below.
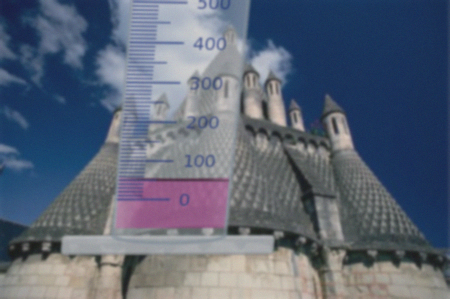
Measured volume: 50 mL
